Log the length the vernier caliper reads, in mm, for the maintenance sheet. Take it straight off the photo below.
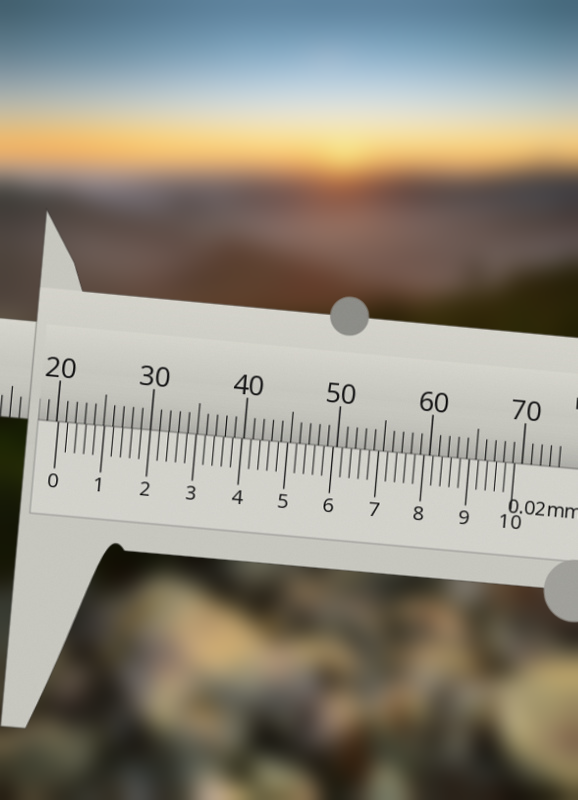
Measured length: 20.2 mm
